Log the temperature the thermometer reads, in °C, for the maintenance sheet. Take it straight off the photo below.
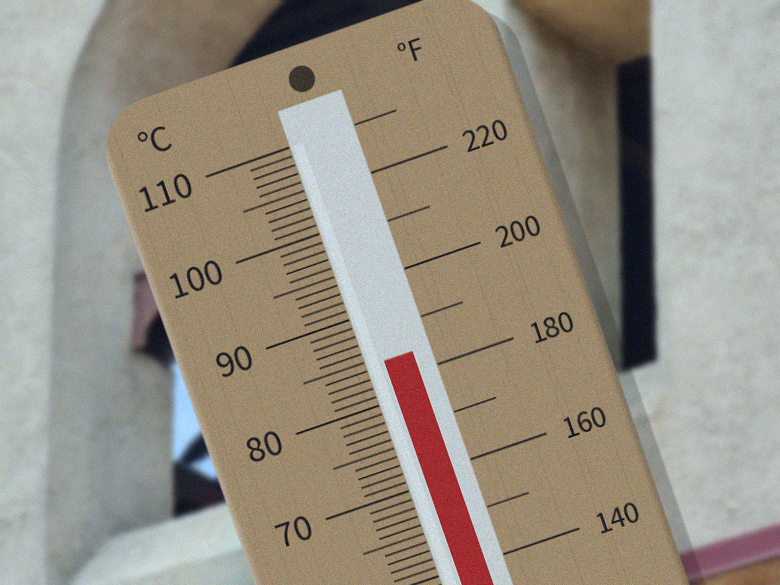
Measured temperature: 84.5 °C
